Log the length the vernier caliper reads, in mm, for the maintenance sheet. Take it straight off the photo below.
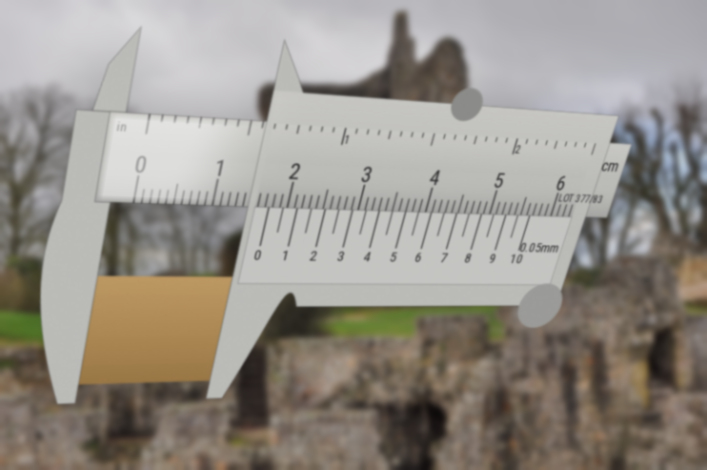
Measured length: 17.5 mm
